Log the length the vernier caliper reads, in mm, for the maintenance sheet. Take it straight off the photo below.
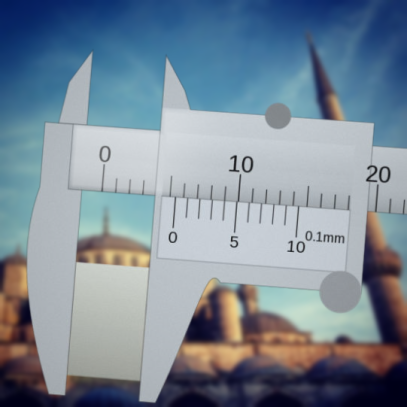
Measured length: 5.4 mm
